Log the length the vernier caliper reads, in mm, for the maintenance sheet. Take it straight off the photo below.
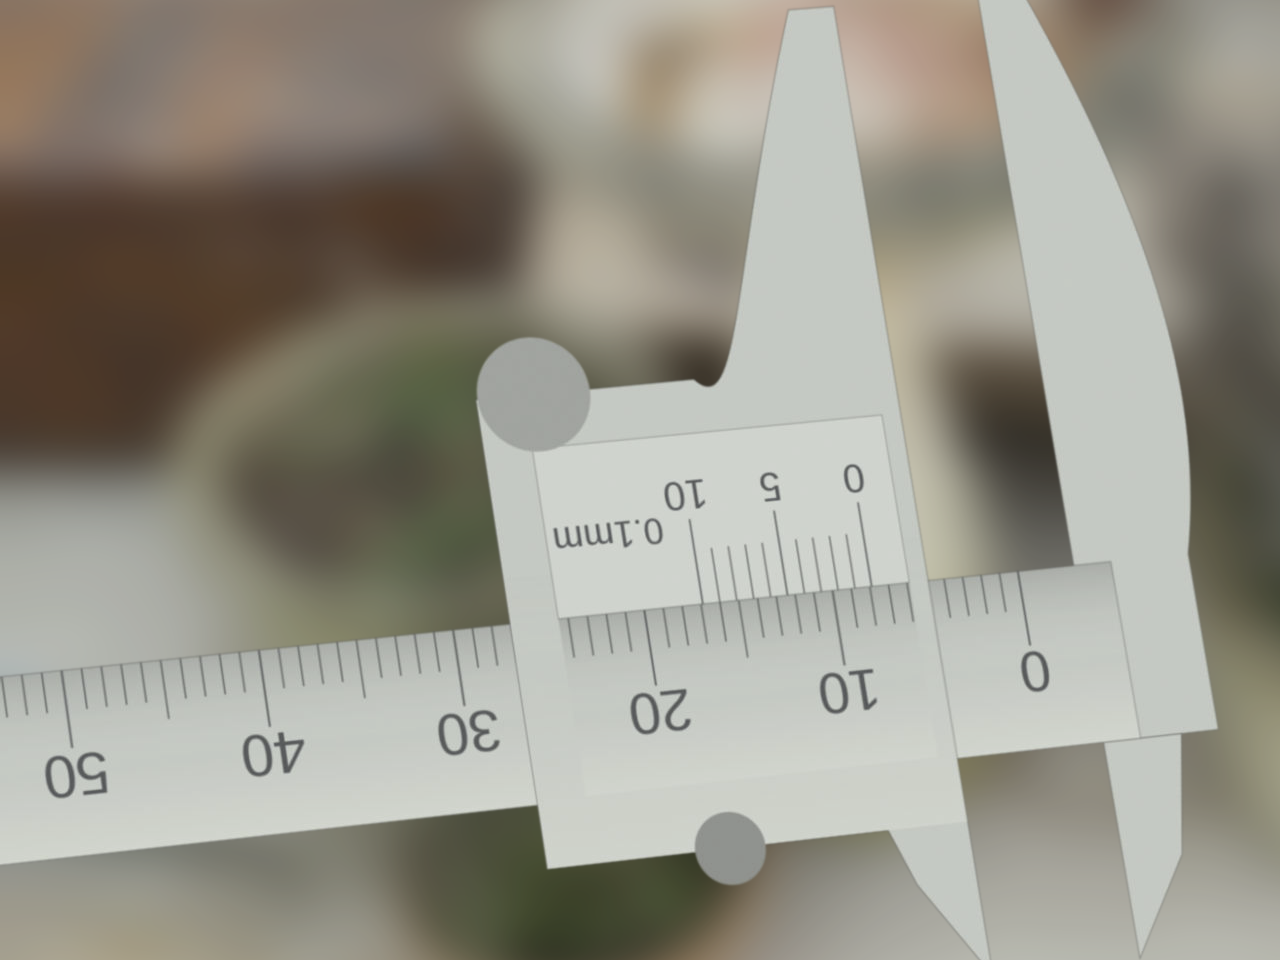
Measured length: 7.9 mm
